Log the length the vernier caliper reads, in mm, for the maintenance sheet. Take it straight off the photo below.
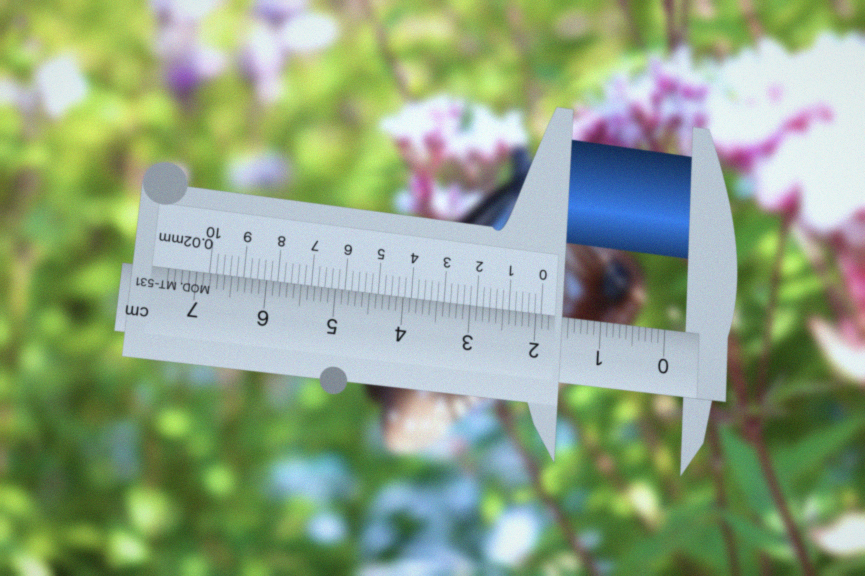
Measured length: 19.2 mm
